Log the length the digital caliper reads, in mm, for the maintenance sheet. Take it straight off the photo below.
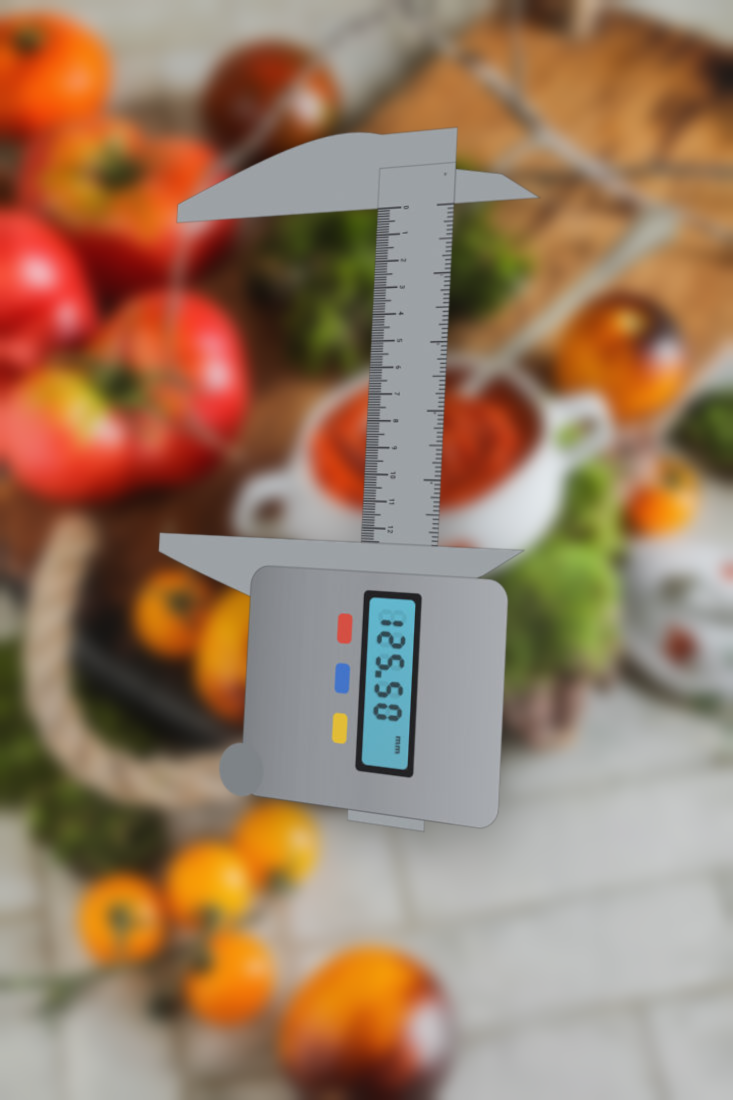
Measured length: 125.50 mm
